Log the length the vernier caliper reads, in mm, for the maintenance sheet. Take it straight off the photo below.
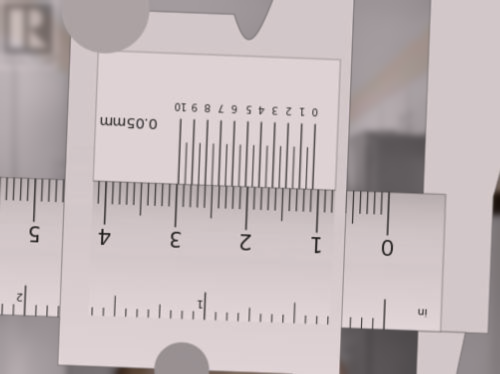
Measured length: 10.8 mm
